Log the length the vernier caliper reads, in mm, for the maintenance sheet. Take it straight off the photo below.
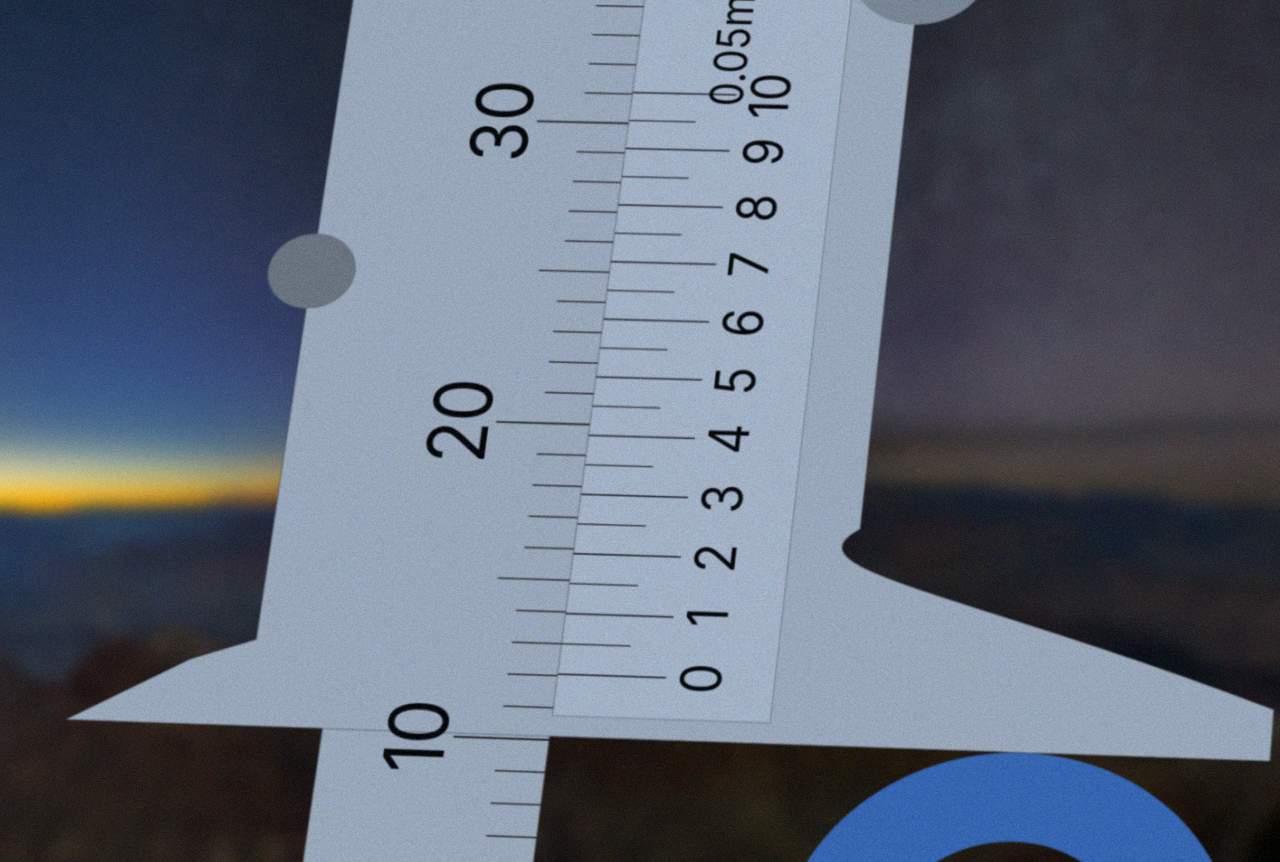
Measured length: 12.05 mm
